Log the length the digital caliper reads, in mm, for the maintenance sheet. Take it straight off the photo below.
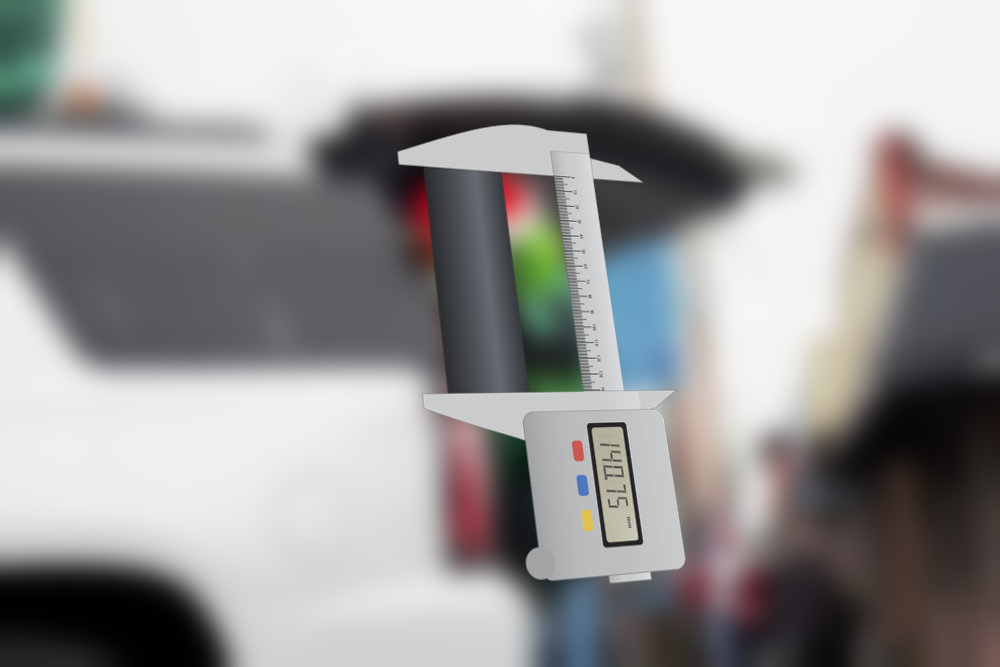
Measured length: 140.75 mm
